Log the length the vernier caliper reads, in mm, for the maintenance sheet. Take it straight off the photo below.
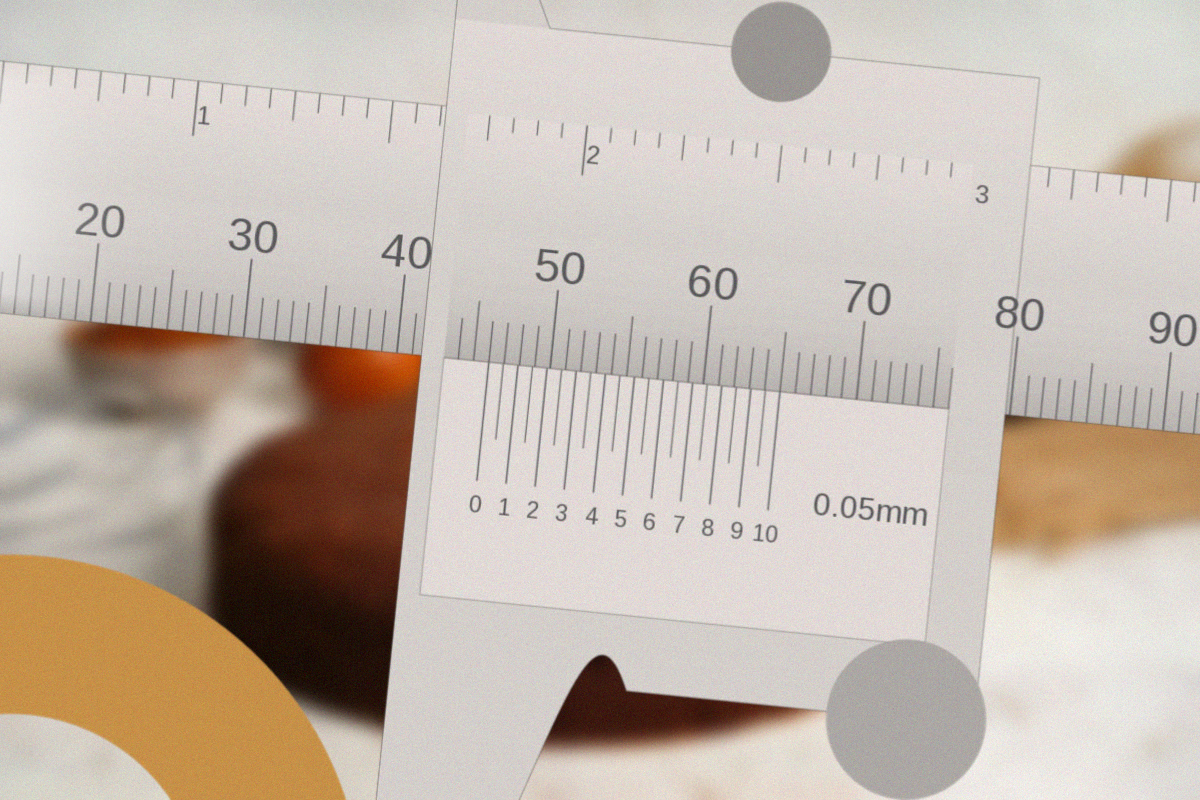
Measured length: 46.0 mm
